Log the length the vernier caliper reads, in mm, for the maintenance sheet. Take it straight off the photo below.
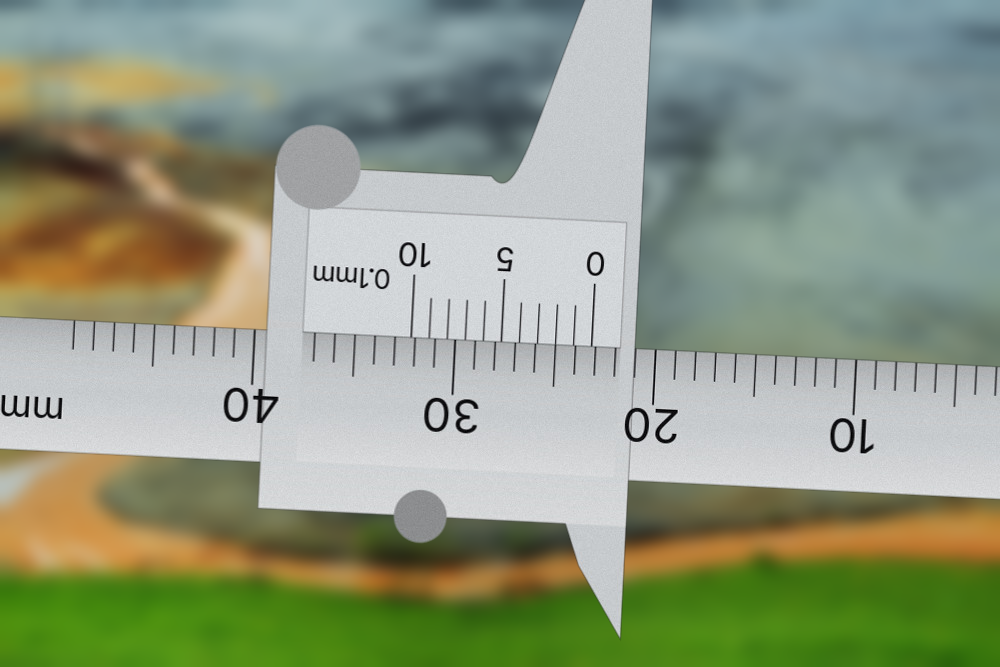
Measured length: 23.2 mm
